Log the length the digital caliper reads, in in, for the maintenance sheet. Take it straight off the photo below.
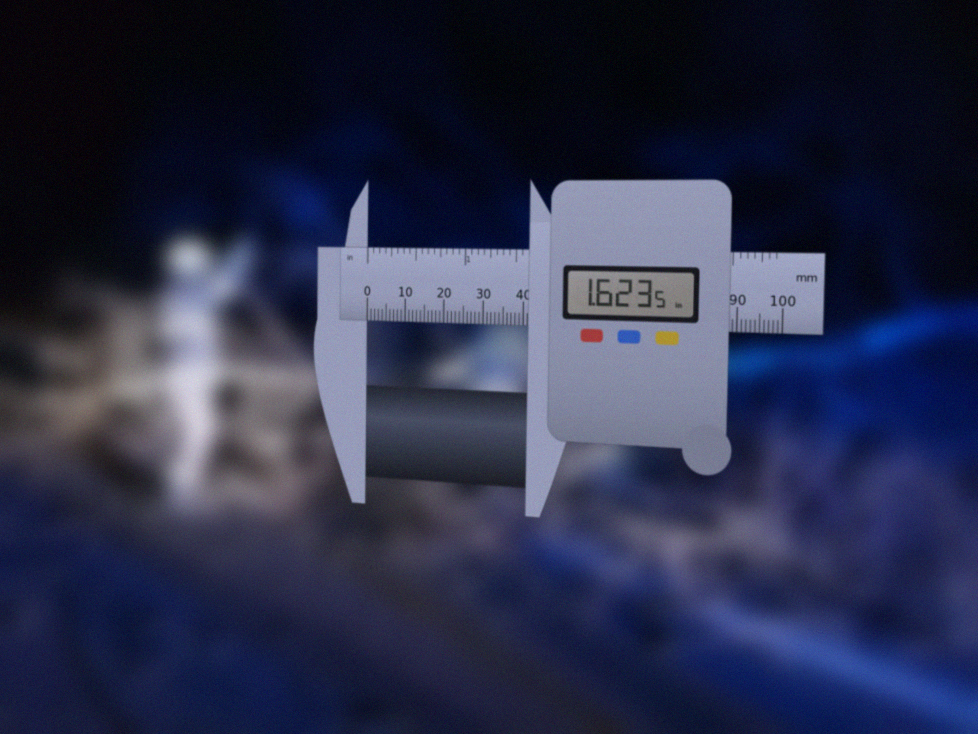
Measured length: 1.6235 in
